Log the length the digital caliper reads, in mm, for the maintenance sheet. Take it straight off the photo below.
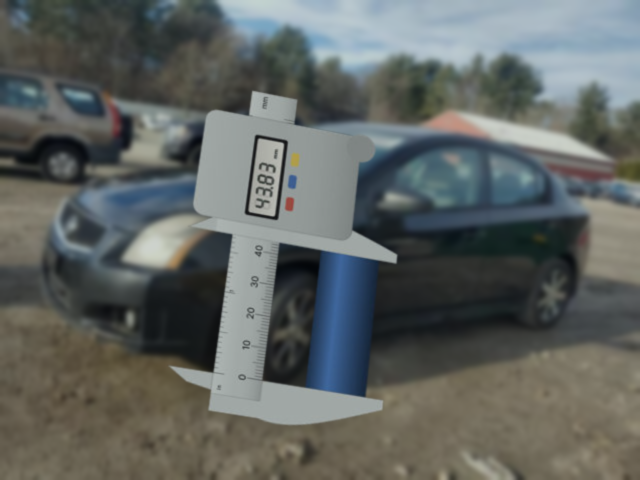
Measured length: 43.83 mm
